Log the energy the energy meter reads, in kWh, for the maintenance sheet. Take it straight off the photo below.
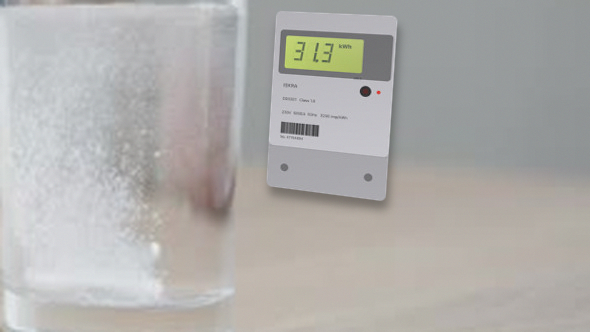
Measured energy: 31.3 kWh
